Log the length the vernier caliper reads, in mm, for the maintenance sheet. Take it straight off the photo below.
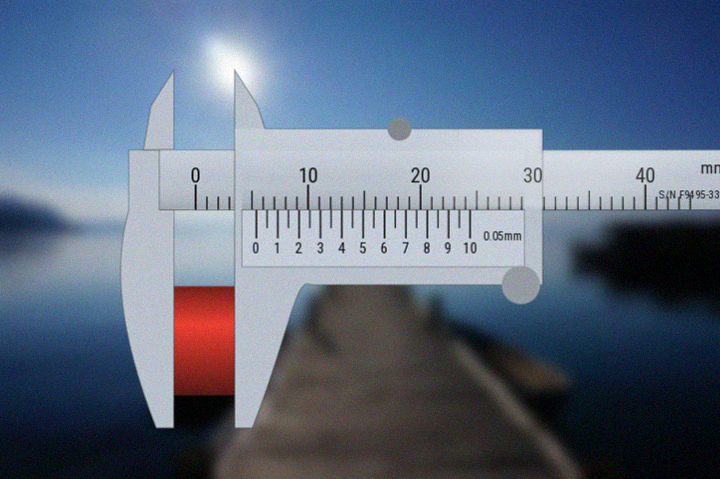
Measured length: 5.4 mm
